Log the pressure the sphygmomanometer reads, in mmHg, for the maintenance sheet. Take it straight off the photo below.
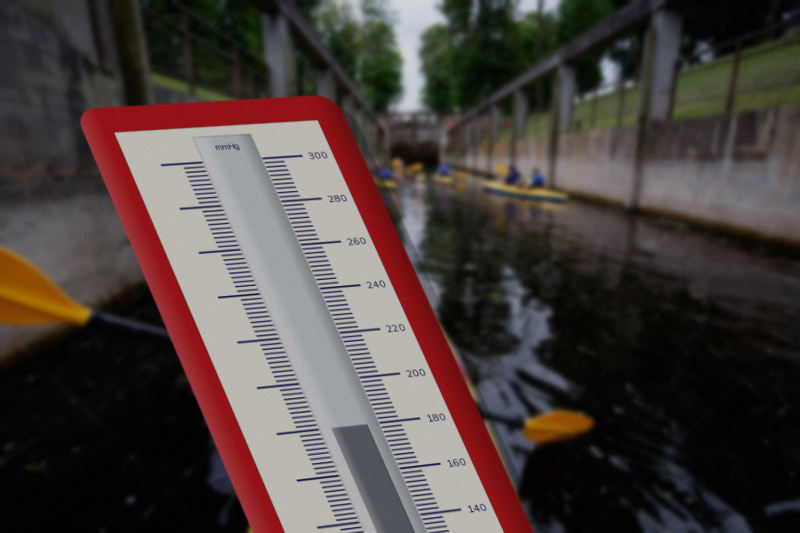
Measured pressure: 180 mmHg
